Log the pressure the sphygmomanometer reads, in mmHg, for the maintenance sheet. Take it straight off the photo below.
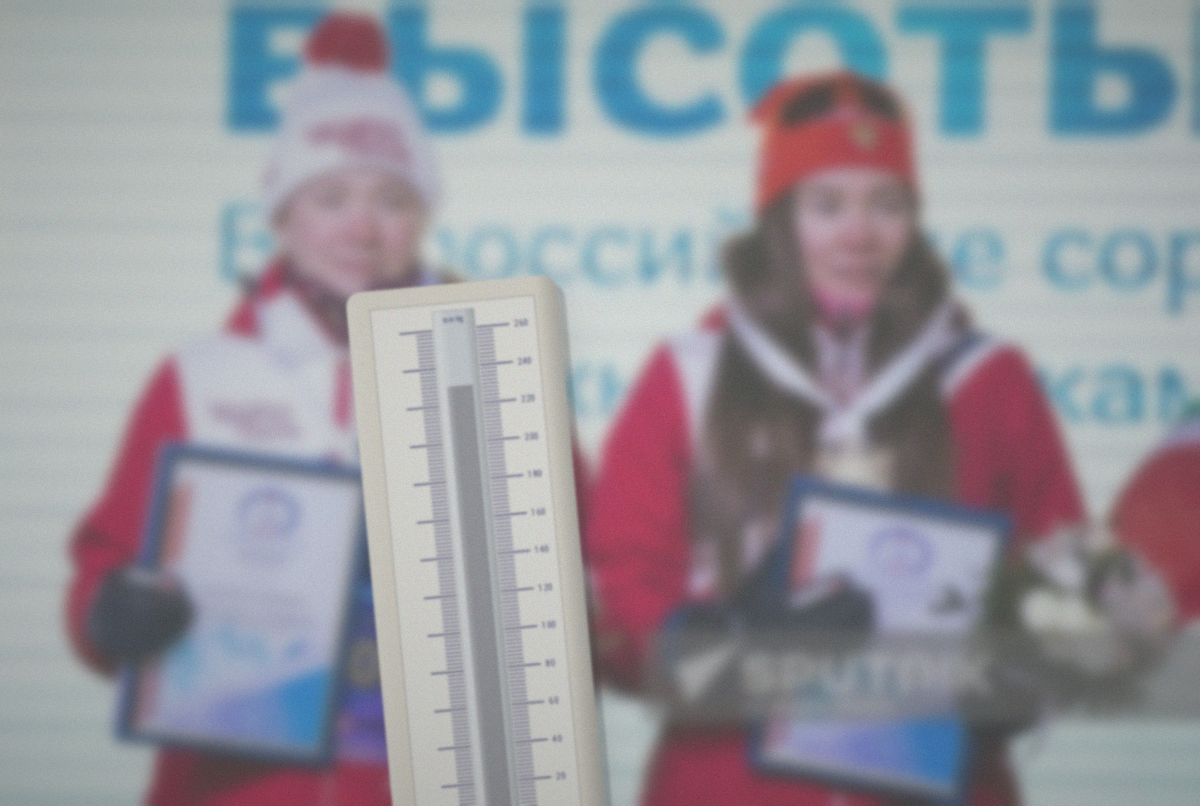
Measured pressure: 230 mmHg
